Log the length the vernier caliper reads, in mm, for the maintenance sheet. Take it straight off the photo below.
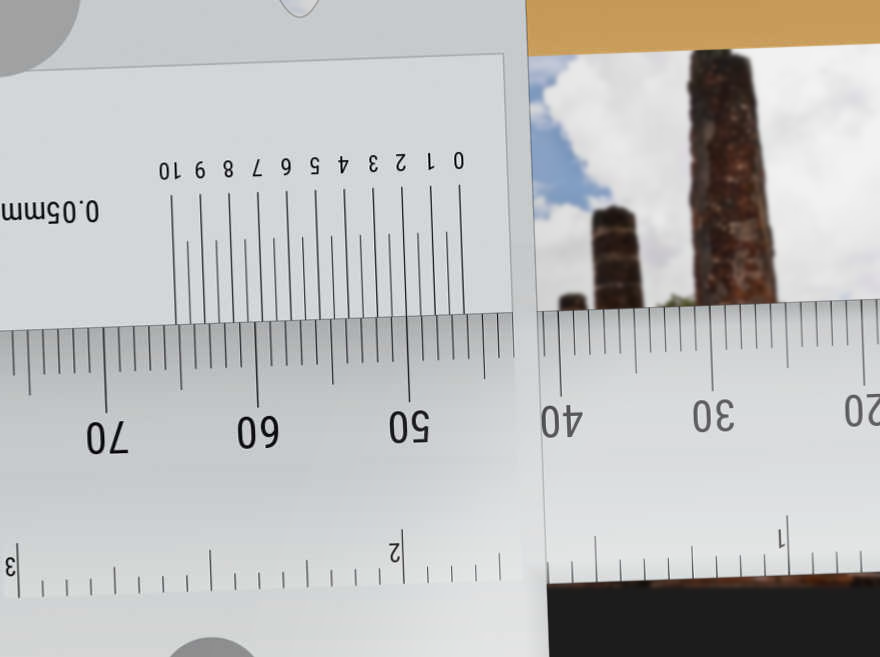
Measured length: 46.2 mm
